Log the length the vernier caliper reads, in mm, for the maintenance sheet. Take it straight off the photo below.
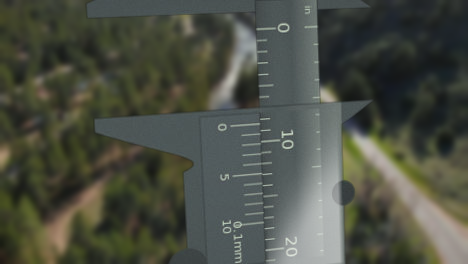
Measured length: 8.4 mm
